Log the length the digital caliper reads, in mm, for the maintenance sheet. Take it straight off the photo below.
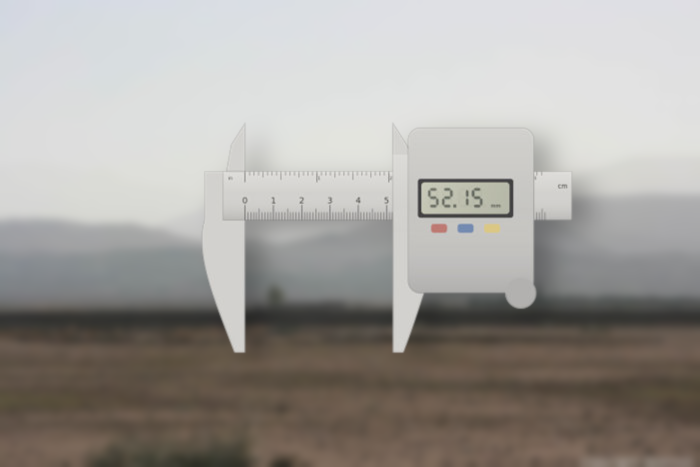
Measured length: 52.15 mm
